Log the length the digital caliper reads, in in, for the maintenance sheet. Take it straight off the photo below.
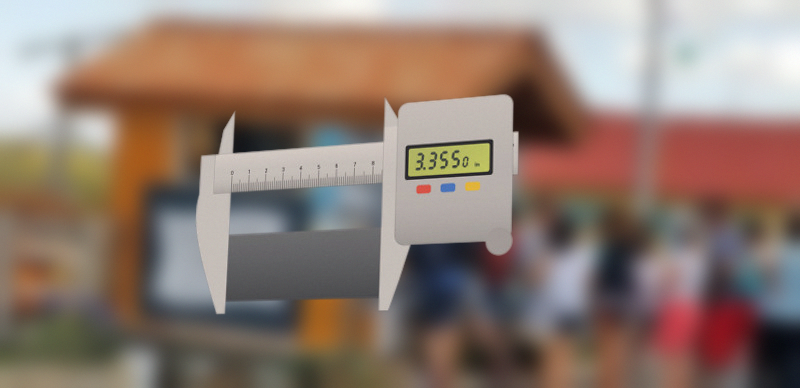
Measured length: 3.3550 in
